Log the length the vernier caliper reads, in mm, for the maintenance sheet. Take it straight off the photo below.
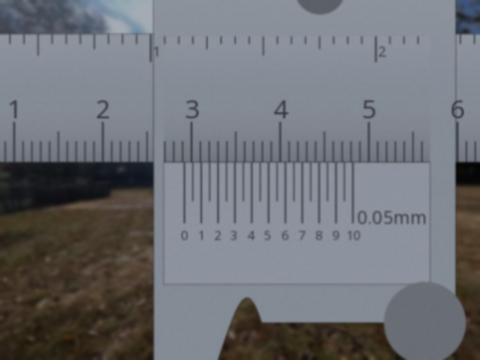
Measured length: 29.2 mm
